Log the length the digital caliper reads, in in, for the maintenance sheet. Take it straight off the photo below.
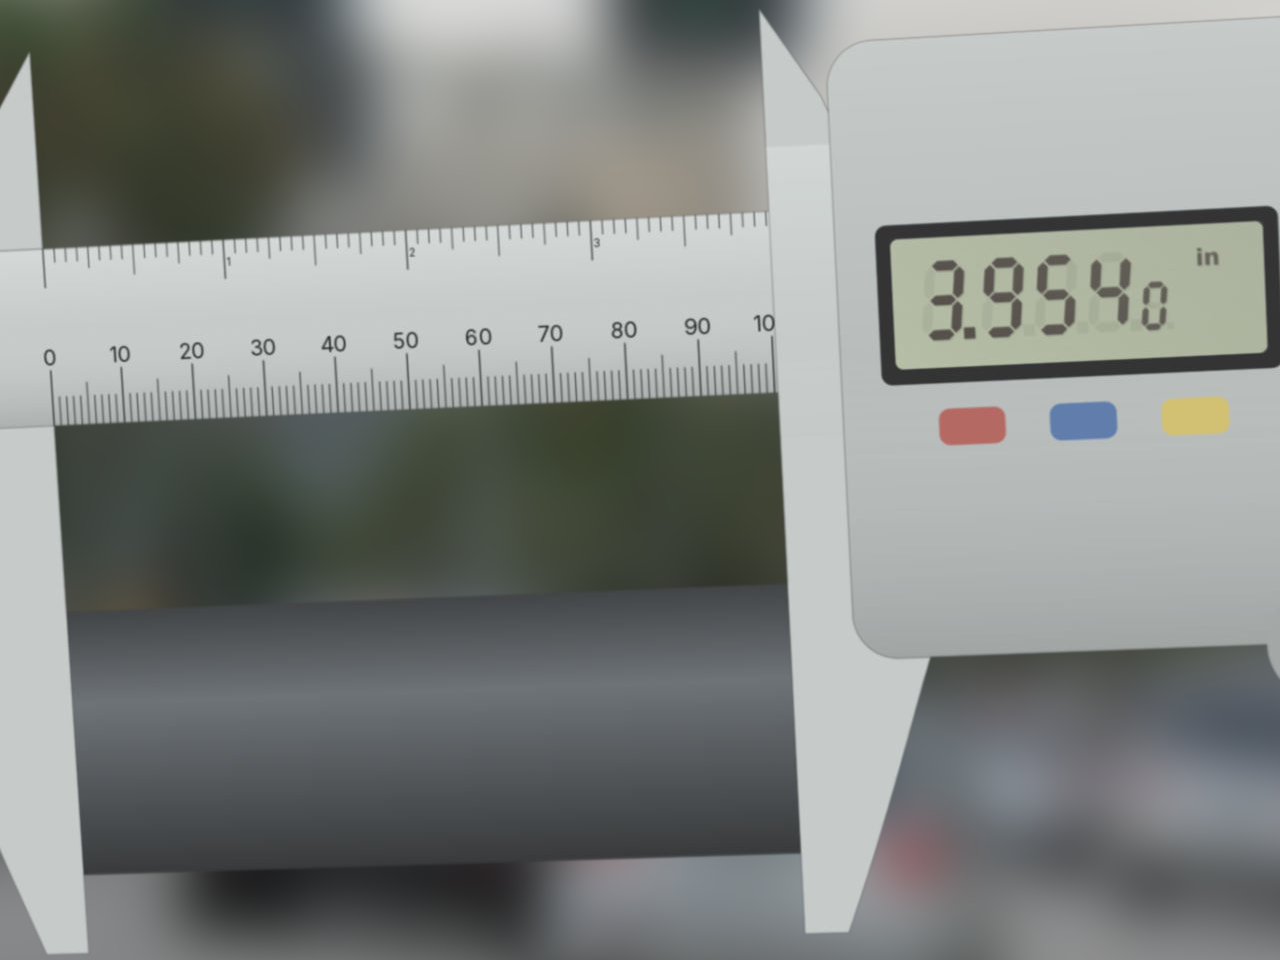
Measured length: 3.9540 in
